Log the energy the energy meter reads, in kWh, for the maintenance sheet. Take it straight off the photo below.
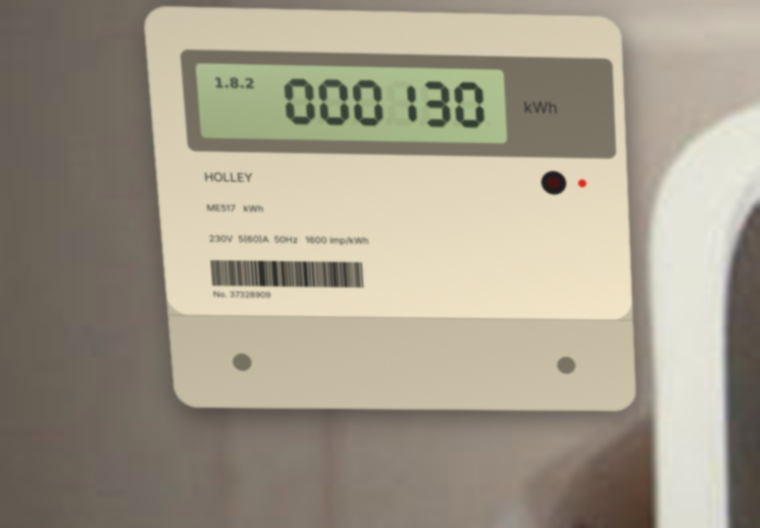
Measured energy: 130 kWh
